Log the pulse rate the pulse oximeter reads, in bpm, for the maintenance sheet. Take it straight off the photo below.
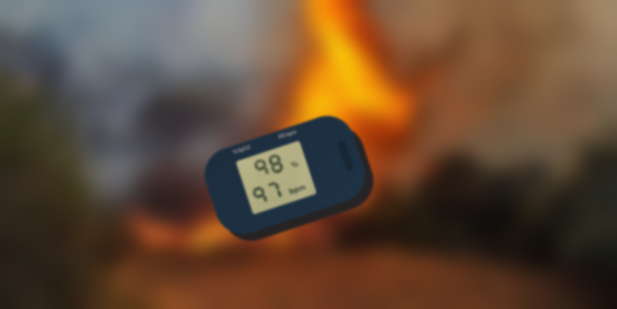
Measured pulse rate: 97 bpm
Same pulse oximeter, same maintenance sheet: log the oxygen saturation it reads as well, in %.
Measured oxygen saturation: 98 %
